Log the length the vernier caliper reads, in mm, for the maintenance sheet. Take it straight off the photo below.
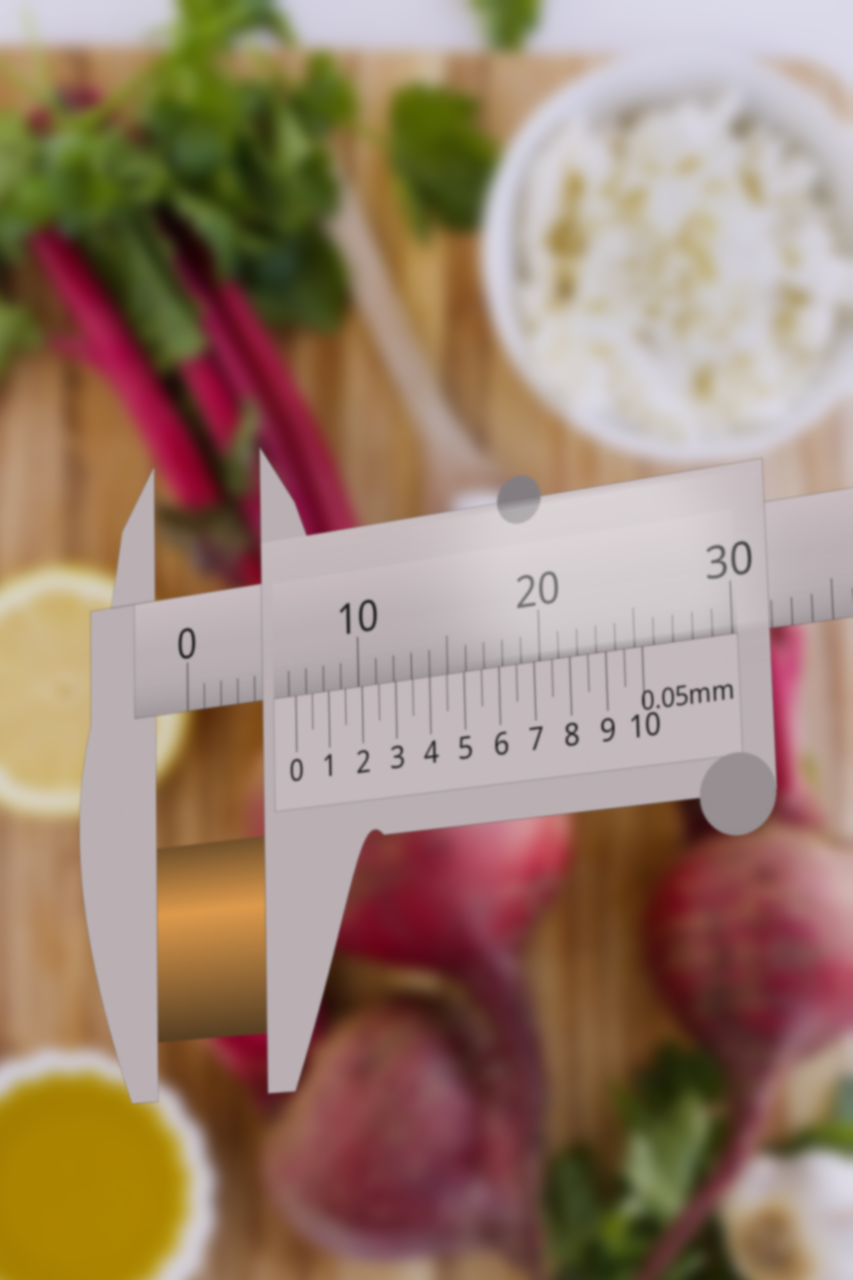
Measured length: 6.4 mm
